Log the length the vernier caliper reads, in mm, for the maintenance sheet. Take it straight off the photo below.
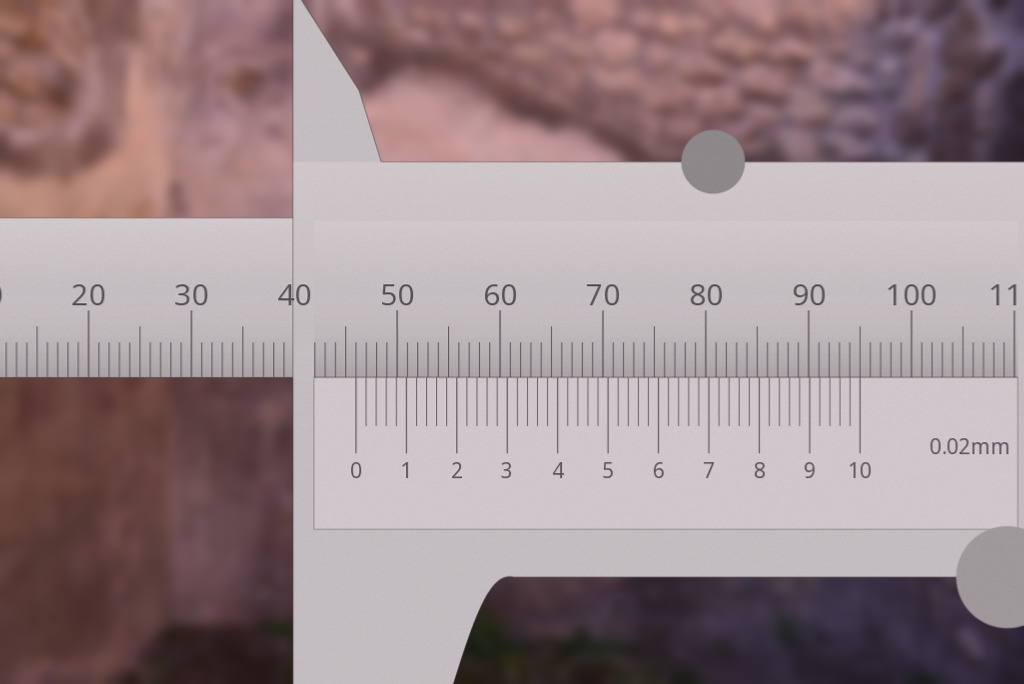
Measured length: 46.0 mm
